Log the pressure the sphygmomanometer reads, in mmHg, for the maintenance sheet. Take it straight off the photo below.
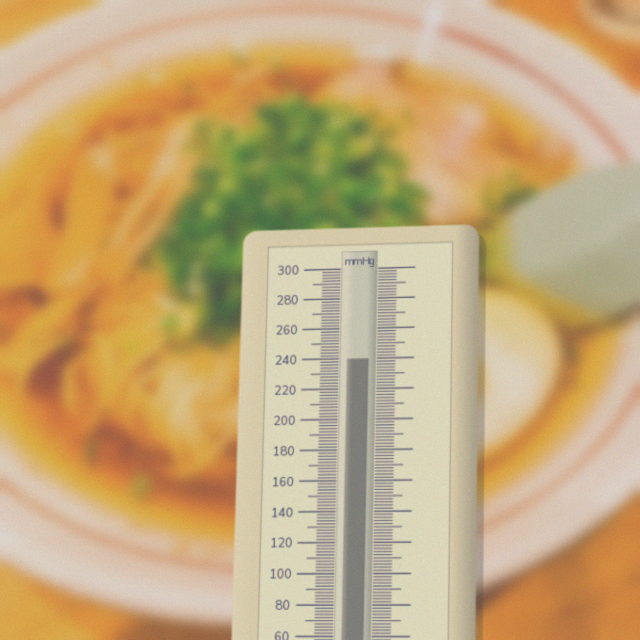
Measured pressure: 240 mmHg
